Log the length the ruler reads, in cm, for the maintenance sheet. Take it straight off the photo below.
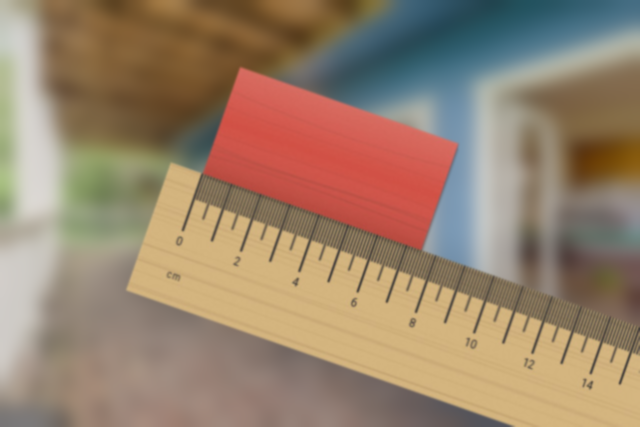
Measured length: 7.5 cm
